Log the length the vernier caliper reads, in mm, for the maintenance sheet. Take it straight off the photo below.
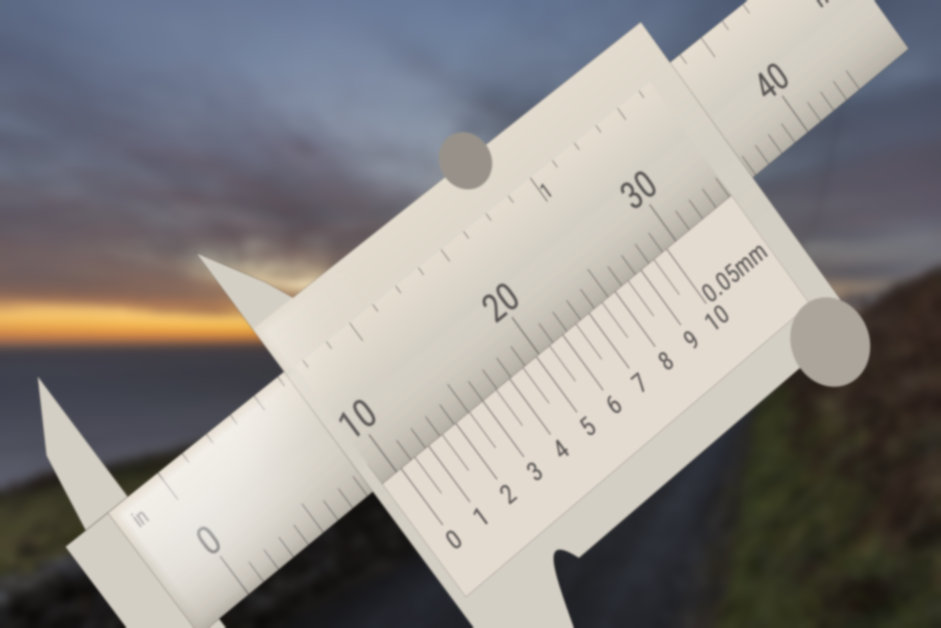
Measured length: 10.3 mm
